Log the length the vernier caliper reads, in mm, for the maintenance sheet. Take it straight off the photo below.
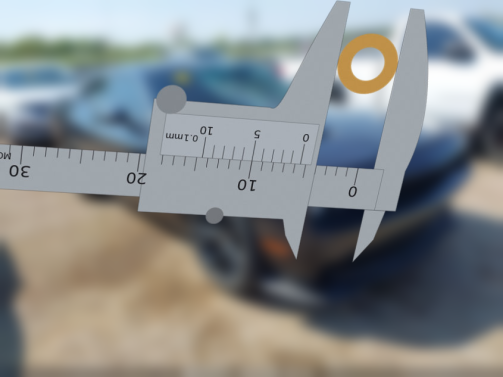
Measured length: 5.5 mm
